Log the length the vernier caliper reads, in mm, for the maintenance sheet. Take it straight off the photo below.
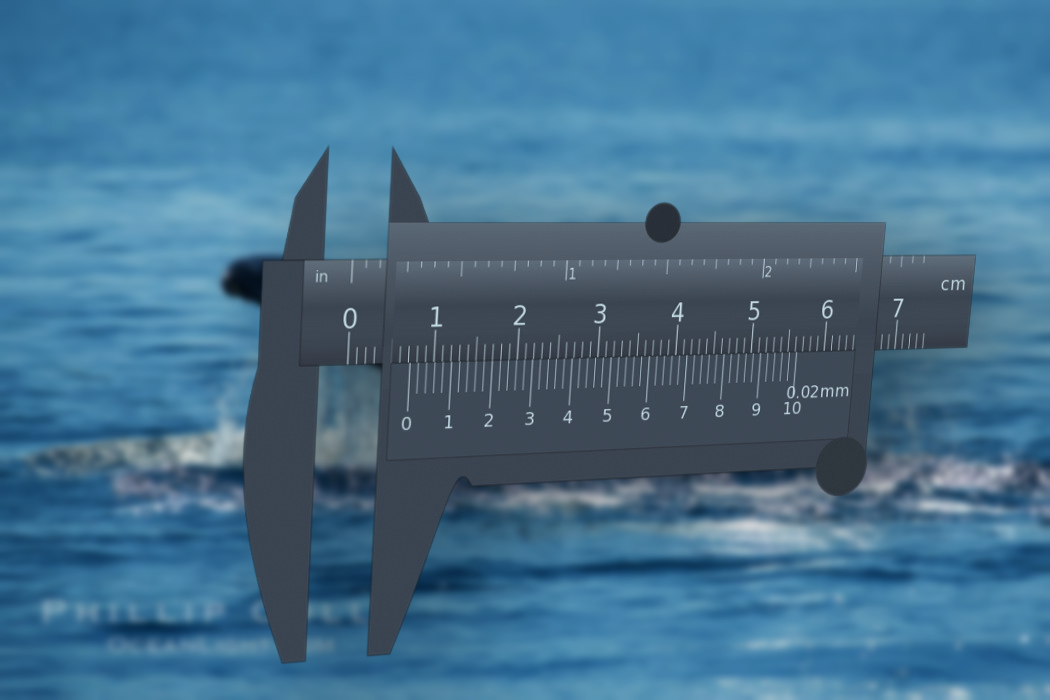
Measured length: 7.2 mm
